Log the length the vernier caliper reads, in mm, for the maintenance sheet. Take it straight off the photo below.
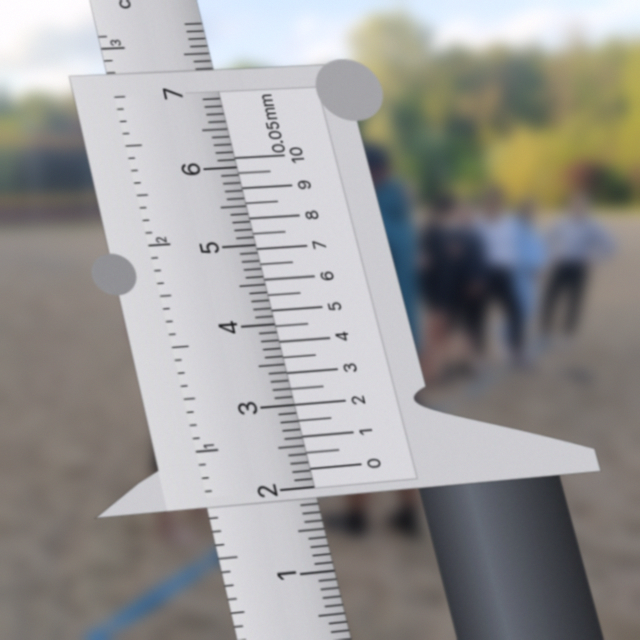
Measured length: 22.2 mm
